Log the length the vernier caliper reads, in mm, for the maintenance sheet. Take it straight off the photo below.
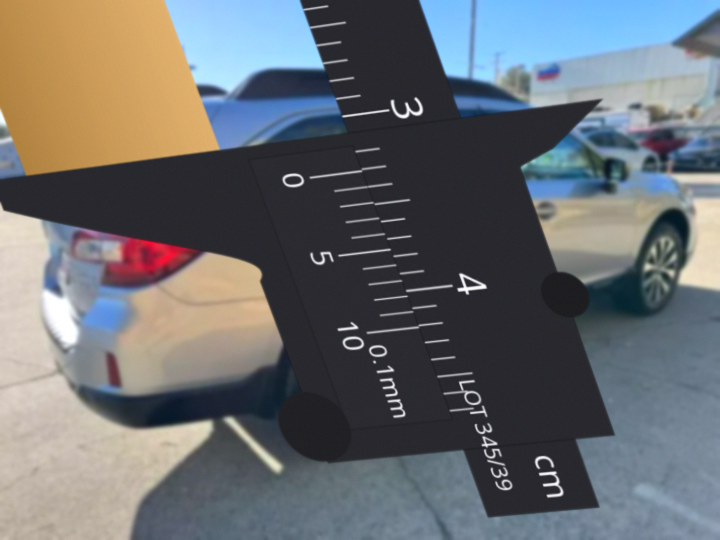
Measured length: 33.1 mm
